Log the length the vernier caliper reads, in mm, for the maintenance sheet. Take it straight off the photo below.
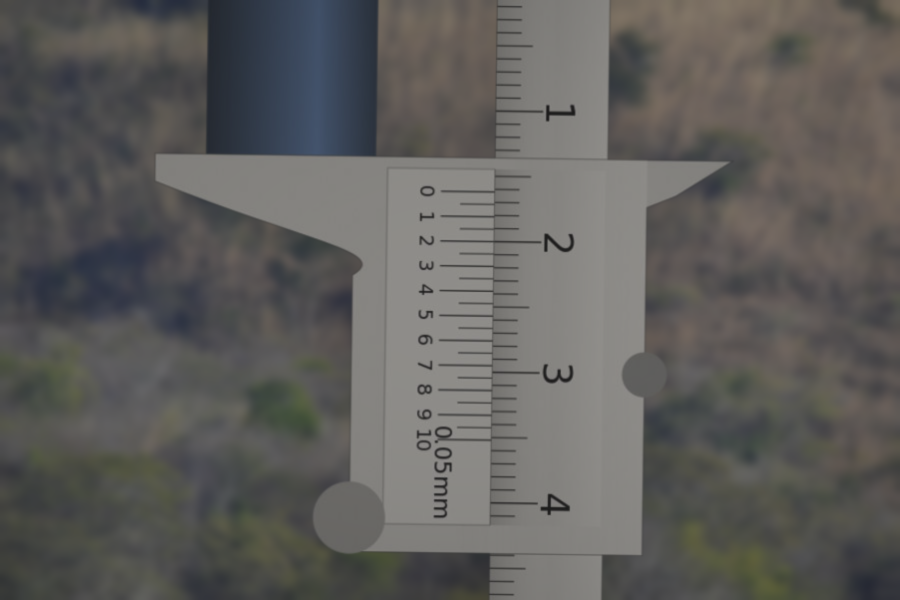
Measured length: 16.2 mm
